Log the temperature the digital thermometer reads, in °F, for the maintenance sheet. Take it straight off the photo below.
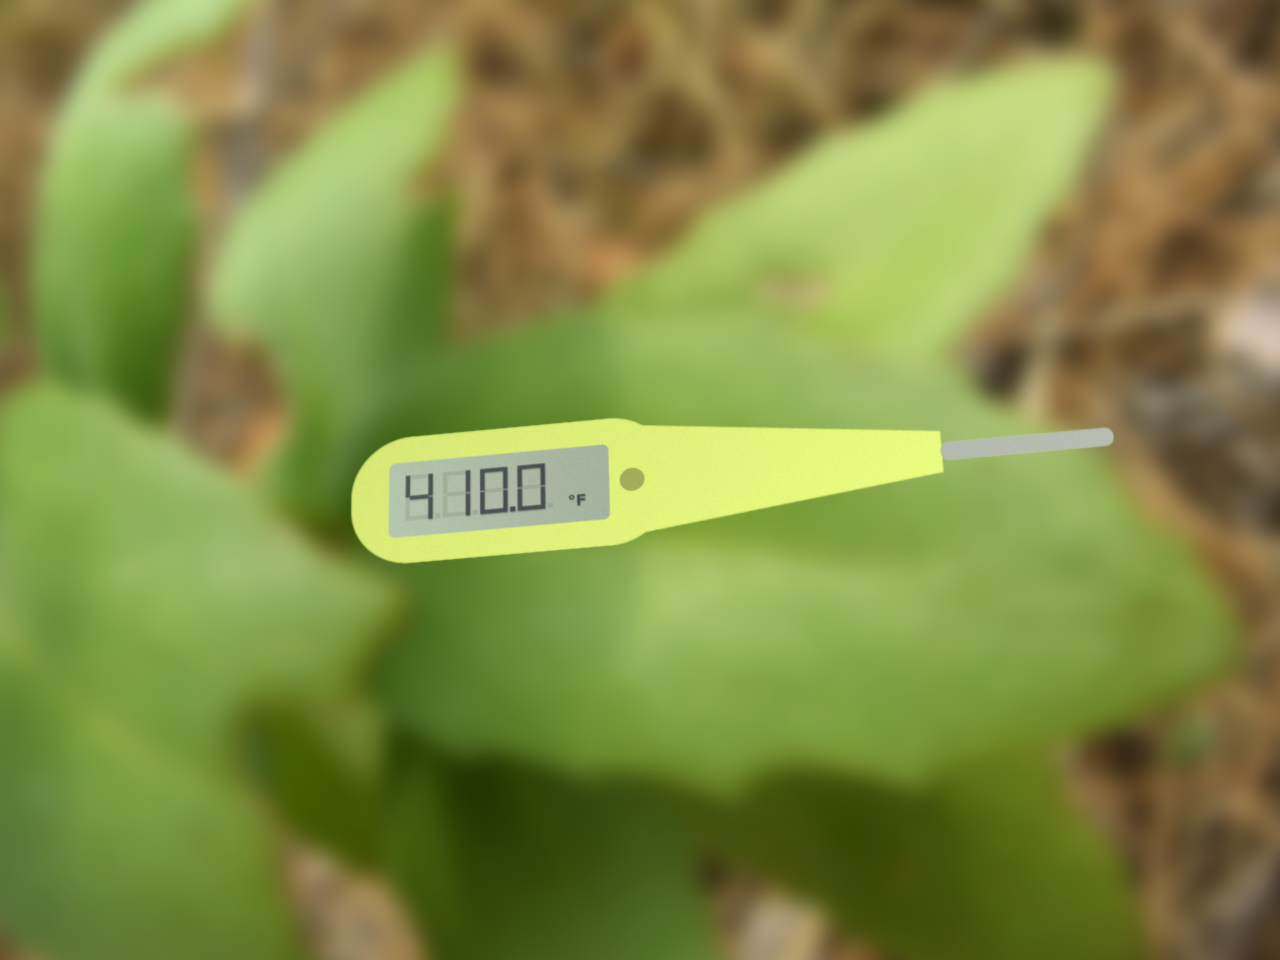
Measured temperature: 410.0 °F
